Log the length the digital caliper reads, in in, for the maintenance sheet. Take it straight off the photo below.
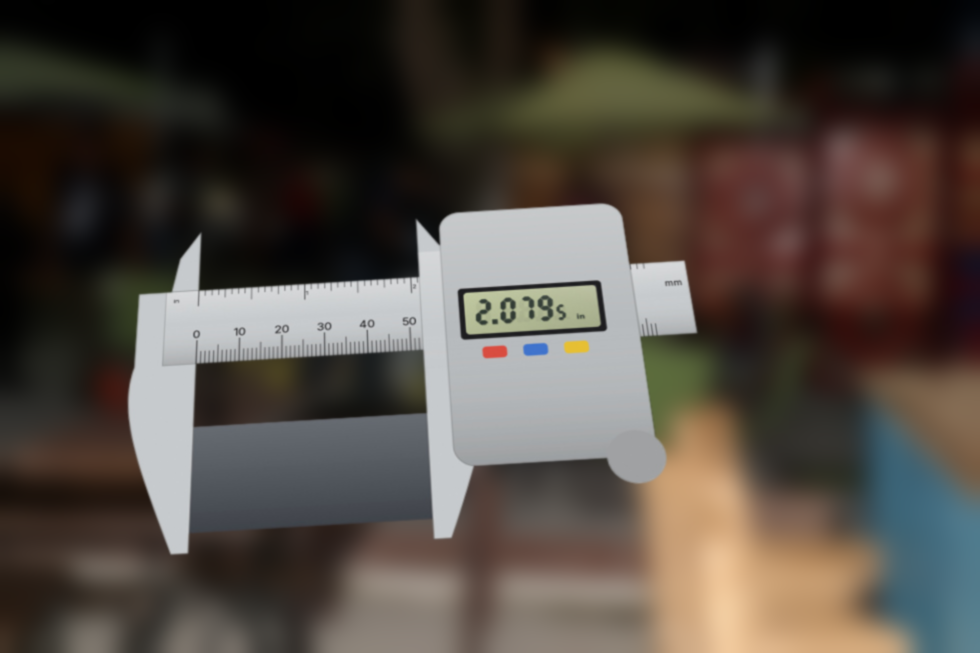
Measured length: 2.0795 in
